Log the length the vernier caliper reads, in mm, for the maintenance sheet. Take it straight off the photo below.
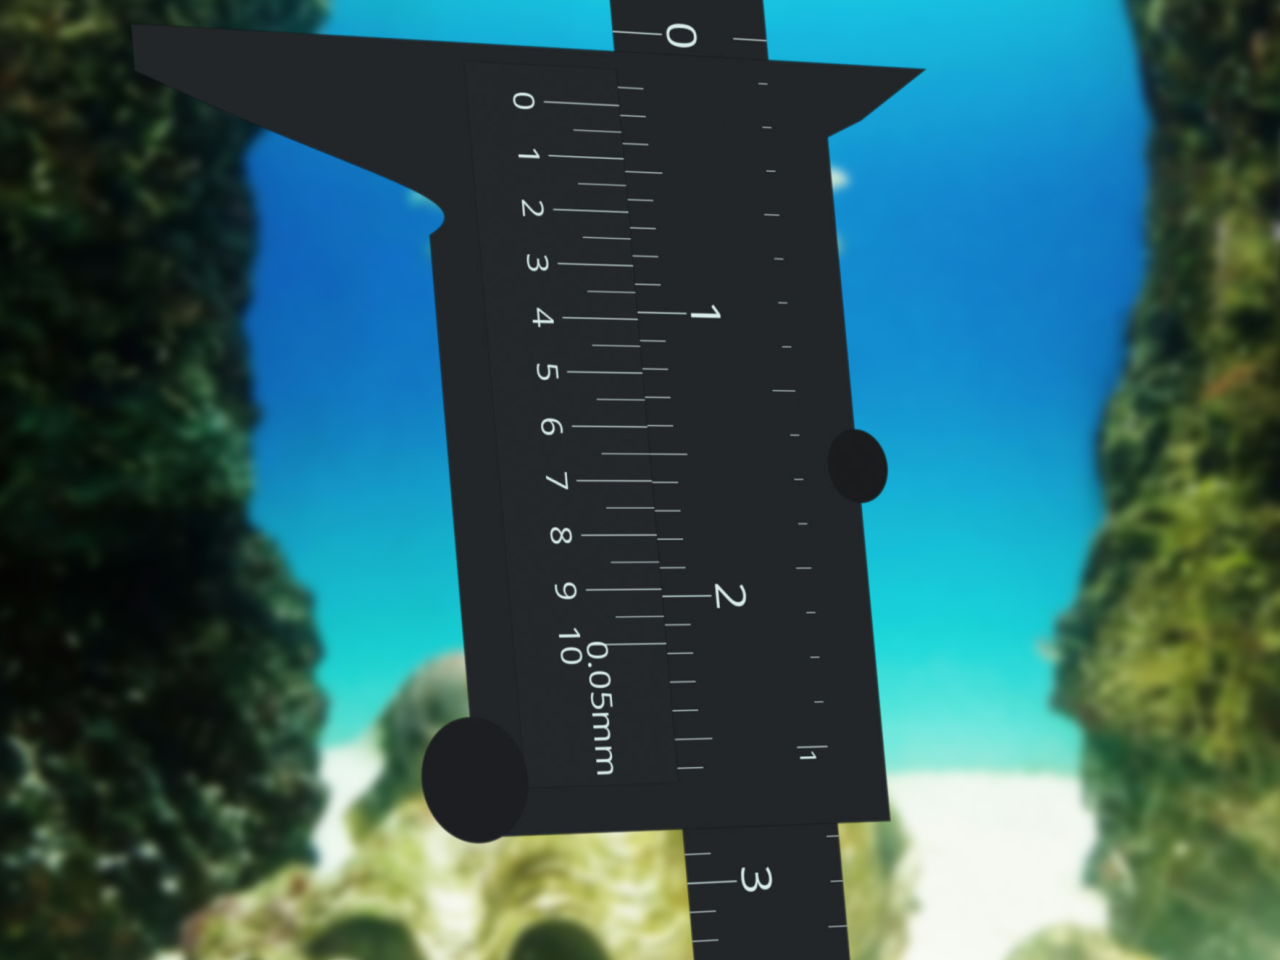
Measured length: 2.65 mm
